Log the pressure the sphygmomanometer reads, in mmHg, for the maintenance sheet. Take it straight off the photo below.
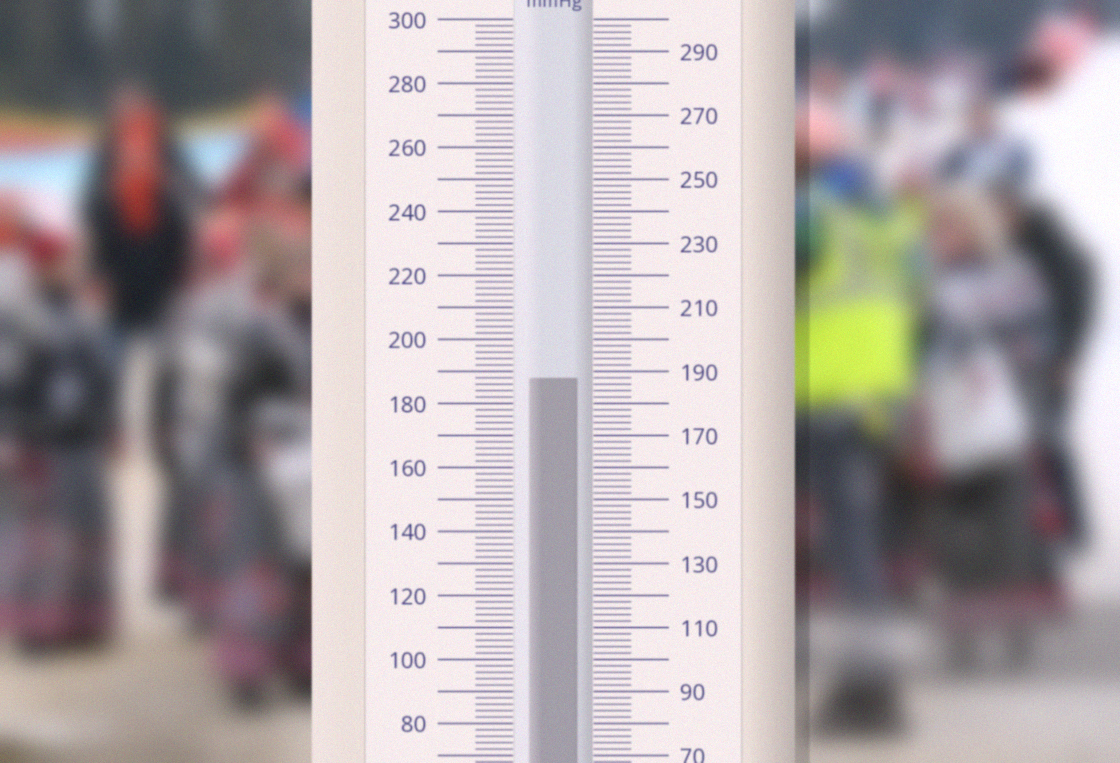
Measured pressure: 188 mmHg
